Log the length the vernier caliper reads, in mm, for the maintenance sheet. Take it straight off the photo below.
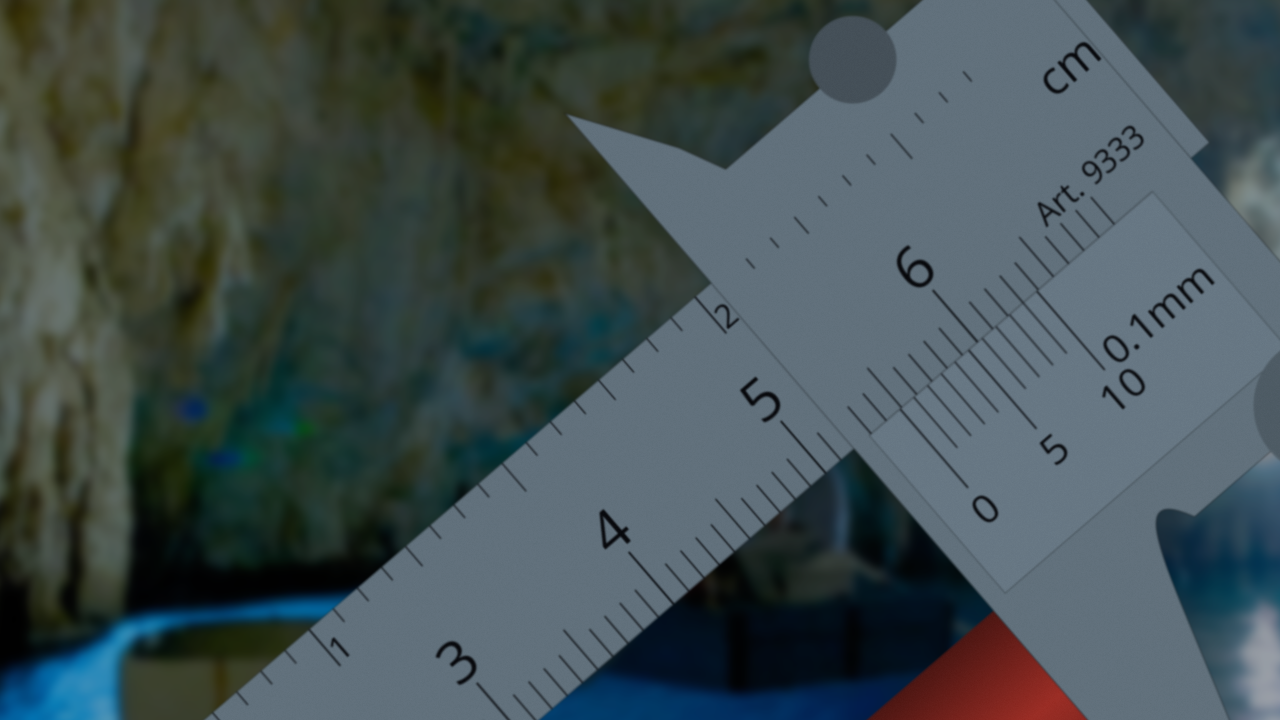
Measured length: 54.9 mm
